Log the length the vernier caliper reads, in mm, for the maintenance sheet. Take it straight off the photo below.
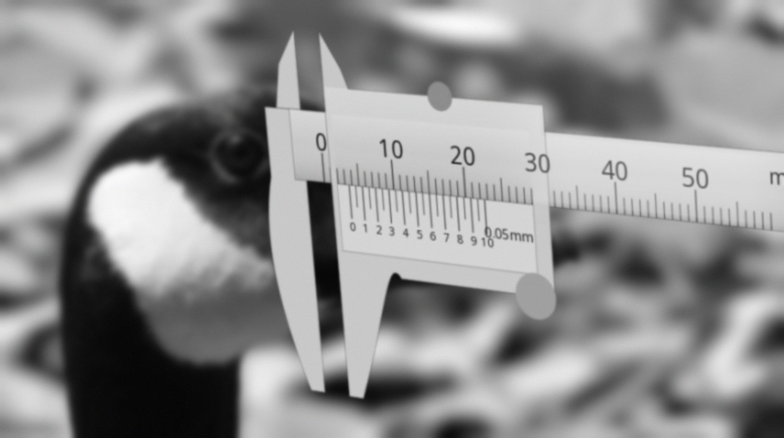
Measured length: 3.6 mm
